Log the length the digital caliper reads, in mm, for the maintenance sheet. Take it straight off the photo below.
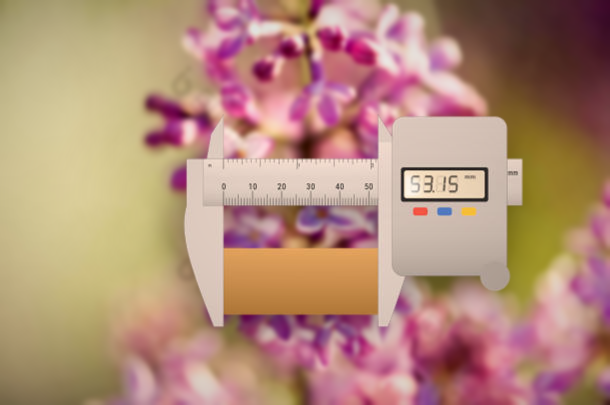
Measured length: 53.15 mm
